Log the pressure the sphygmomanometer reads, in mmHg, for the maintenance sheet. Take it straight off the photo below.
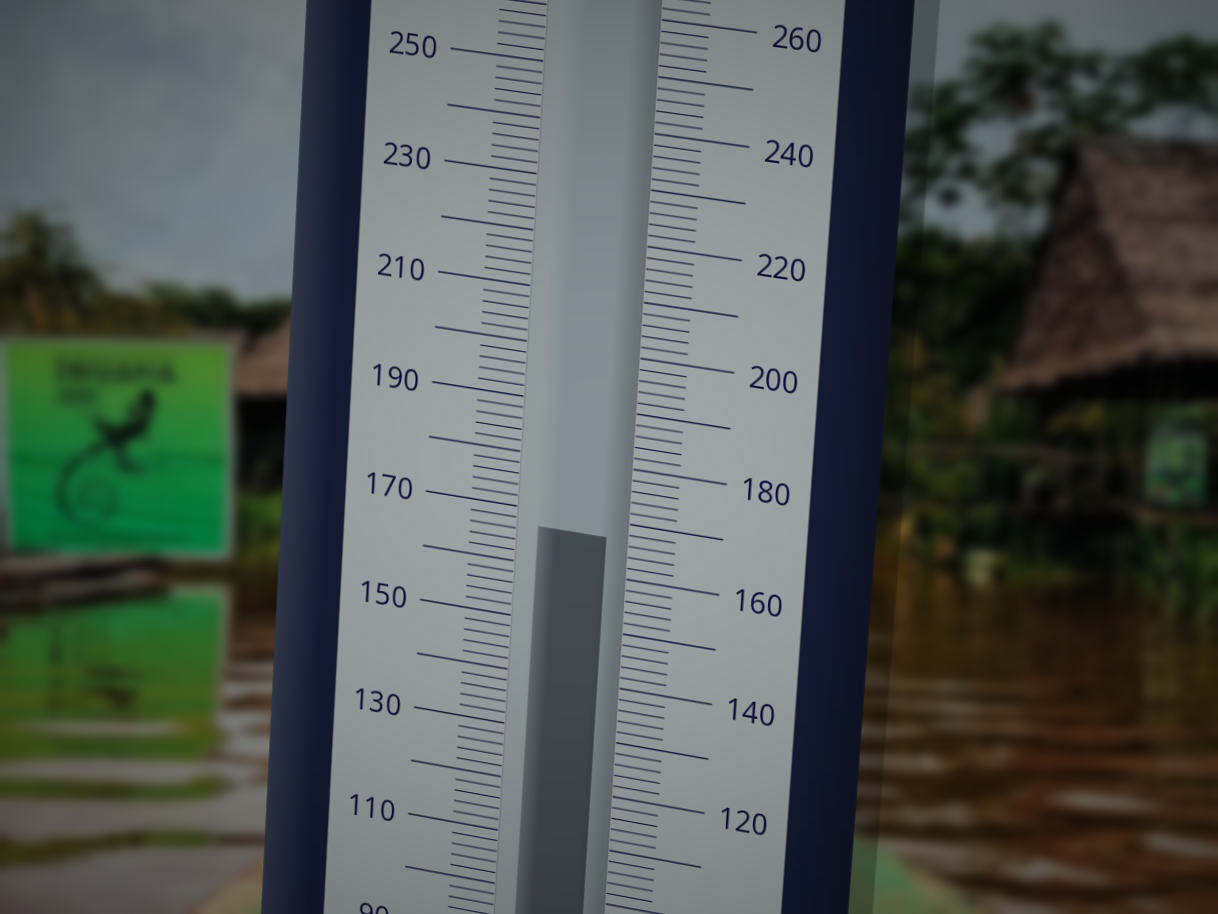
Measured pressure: 167 mmHg
